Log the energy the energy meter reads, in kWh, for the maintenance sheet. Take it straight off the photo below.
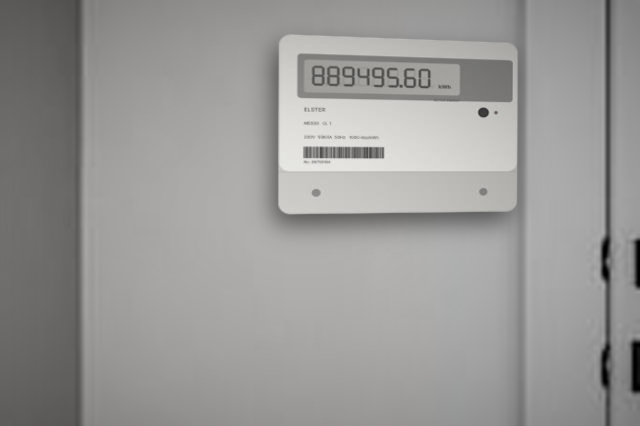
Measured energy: 889495.60 kWh
